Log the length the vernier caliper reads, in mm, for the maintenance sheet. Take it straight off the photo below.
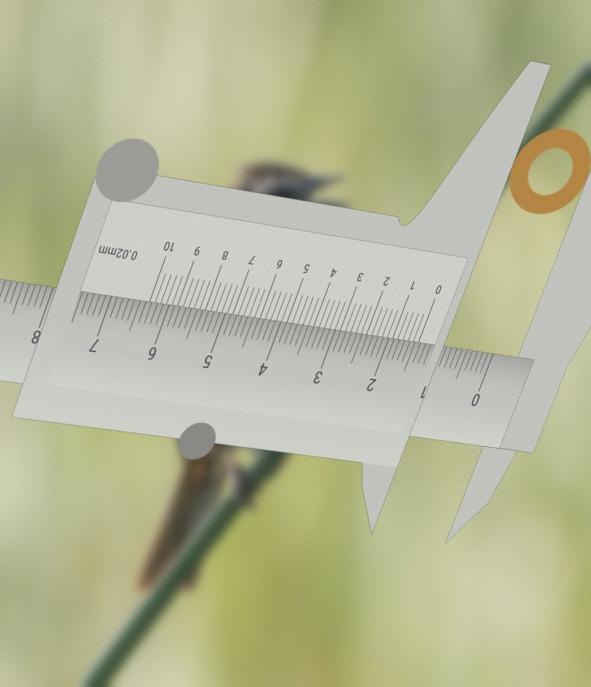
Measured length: 14.4 mm
